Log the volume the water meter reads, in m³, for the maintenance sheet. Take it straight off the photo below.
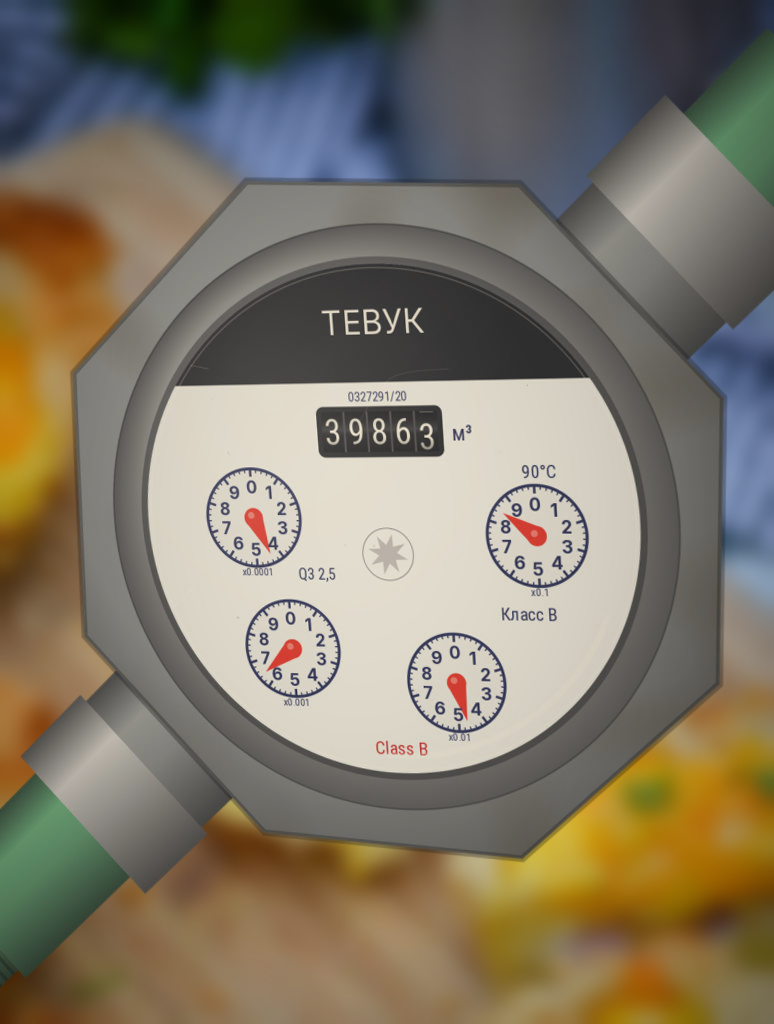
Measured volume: 39862.8464 m³
